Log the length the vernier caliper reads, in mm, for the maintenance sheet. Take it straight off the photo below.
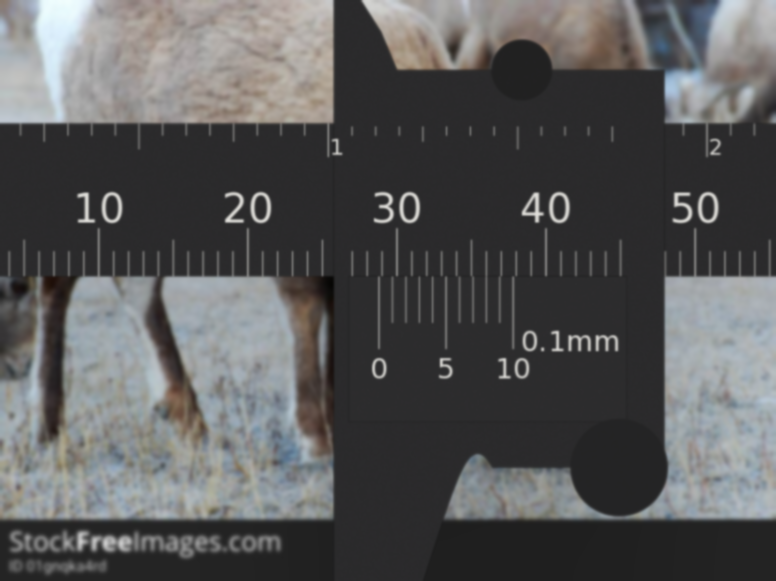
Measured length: 28.8 mm
